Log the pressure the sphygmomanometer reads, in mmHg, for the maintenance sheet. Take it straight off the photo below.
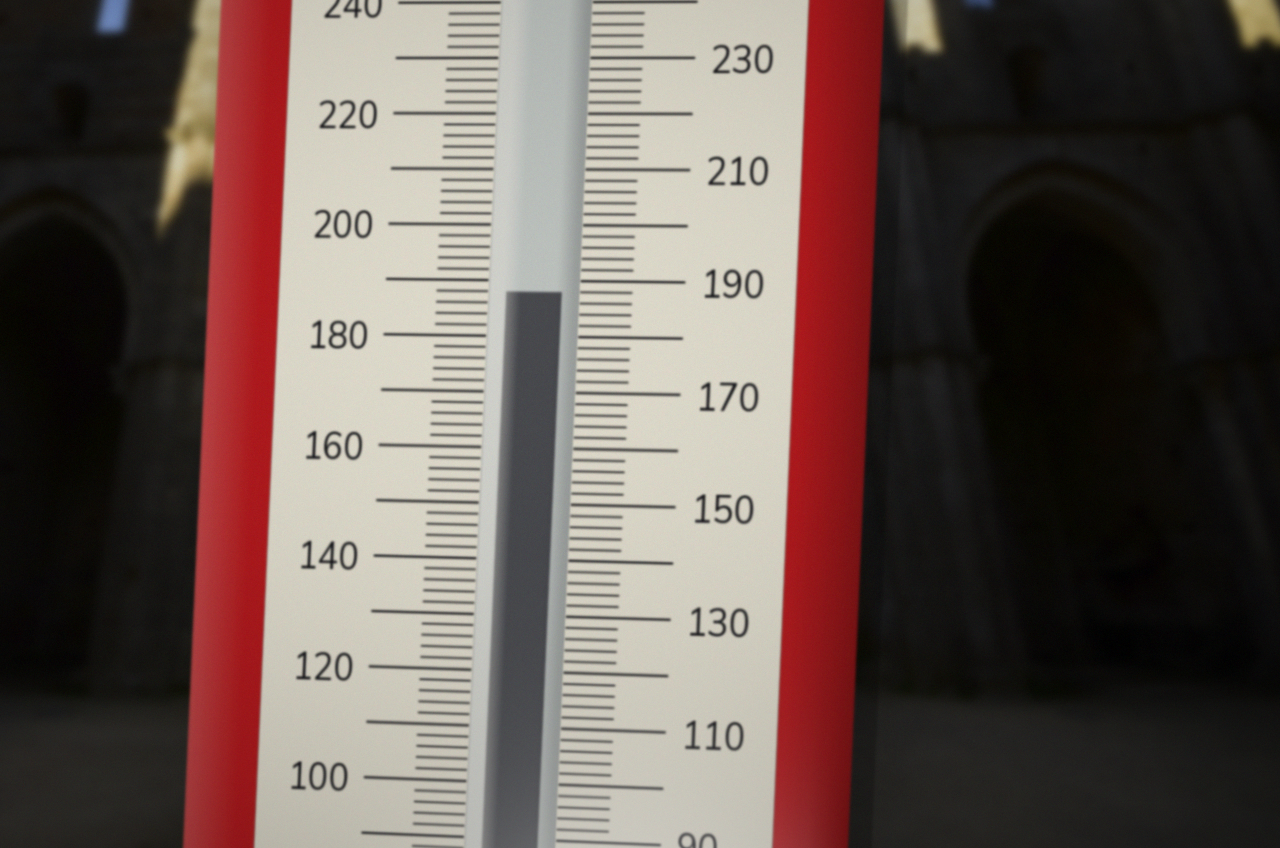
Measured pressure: 188 mmHg
